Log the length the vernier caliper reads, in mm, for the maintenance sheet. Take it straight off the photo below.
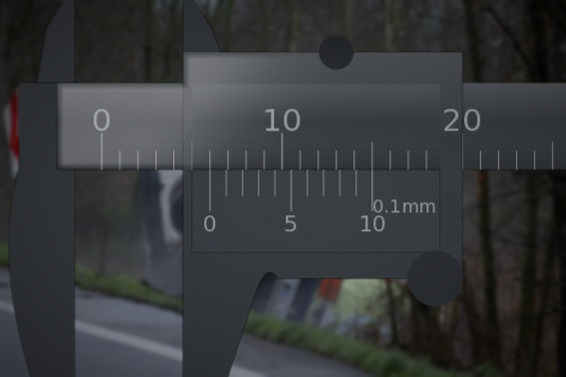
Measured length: 6.0 mm
